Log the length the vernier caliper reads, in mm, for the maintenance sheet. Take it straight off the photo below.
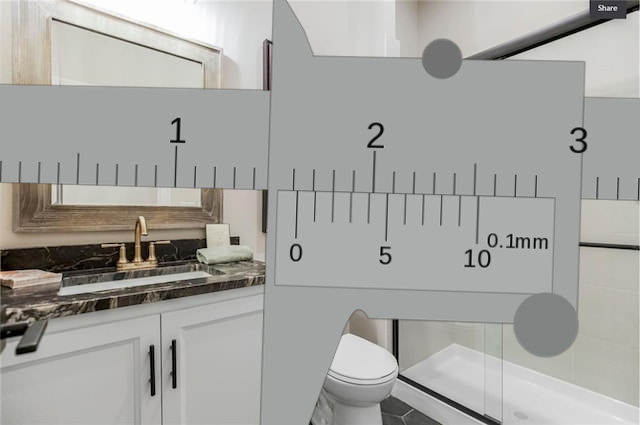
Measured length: 16.2 mm
